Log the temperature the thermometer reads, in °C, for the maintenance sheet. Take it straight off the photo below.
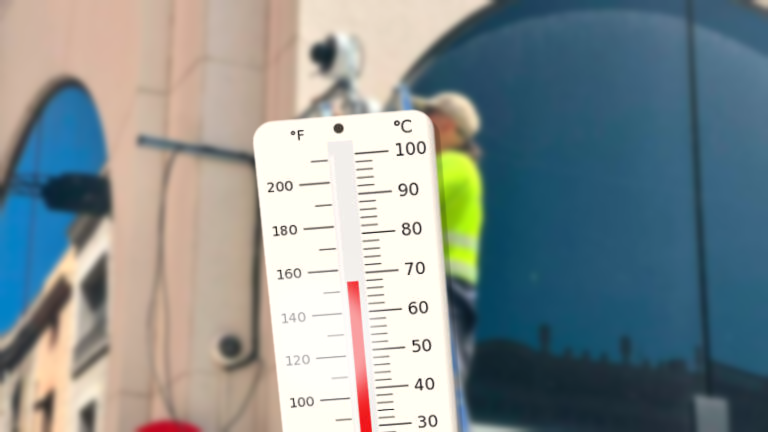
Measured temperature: 68 °C
